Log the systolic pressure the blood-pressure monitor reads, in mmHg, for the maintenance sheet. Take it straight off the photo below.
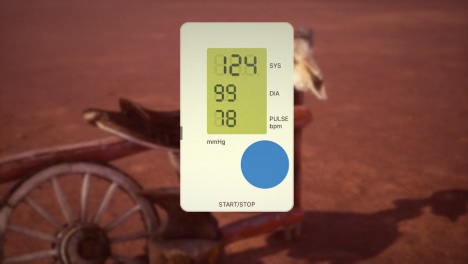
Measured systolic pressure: 124 mmHg
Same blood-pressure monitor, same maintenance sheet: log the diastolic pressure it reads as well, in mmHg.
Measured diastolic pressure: 99 mmHg
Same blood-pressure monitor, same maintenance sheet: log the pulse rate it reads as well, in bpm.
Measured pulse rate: 78 bpm
